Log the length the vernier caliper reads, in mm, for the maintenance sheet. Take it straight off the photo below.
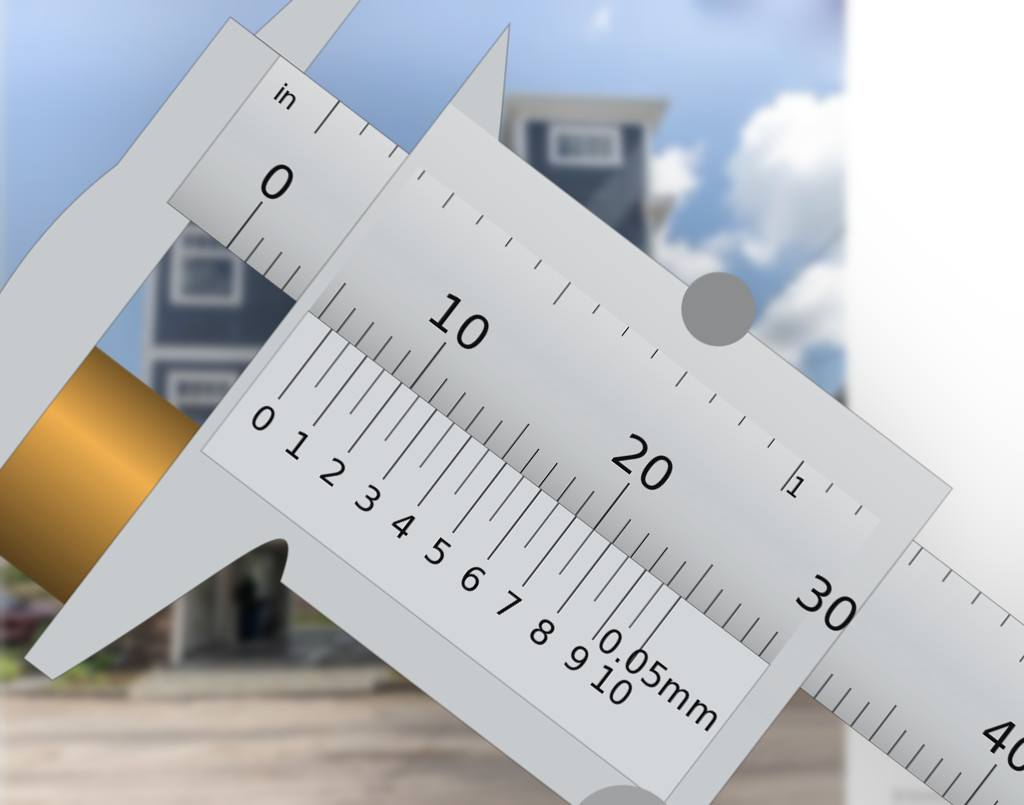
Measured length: 5.75 mm
